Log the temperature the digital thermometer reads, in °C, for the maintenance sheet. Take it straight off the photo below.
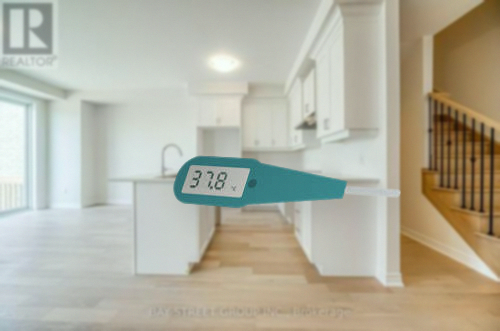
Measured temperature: 37.8 °C
